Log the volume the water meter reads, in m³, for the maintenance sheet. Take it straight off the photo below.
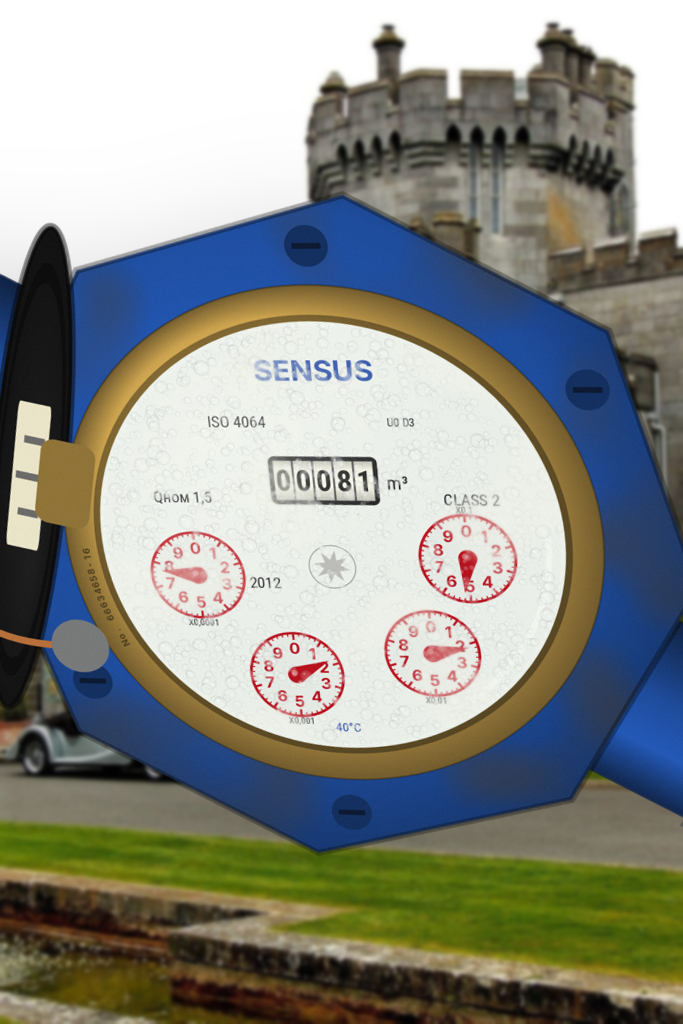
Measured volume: 81.5217 m³
